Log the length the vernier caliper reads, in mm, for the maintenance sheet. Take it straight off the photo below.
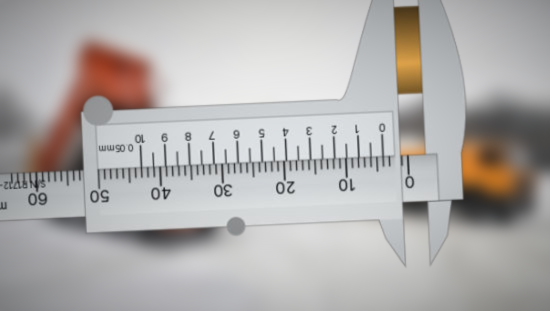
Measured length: 4.0 mm
